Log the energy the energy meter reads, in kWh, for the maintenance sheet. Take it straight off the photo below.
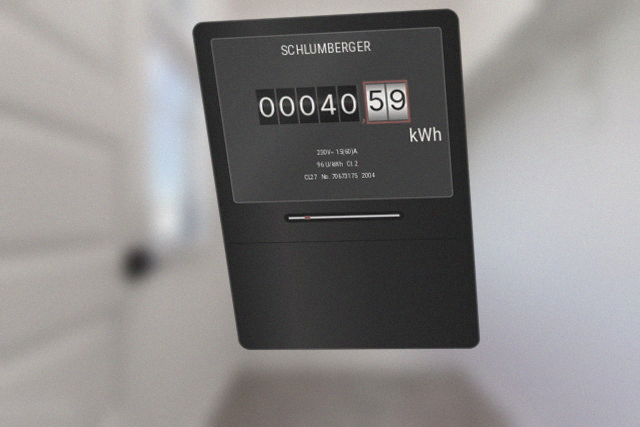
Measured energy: 40.59 kWh
